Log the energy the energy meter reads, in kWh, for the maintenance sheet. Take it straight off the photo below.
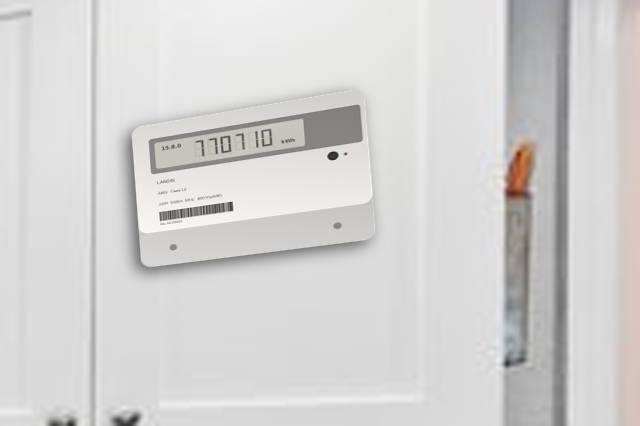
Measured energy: 770710 kWh
